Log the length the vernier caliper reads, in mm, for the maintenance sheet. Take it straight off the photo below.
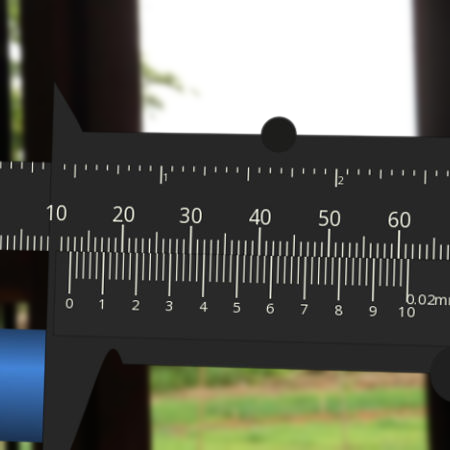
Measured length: 12.4 mm
